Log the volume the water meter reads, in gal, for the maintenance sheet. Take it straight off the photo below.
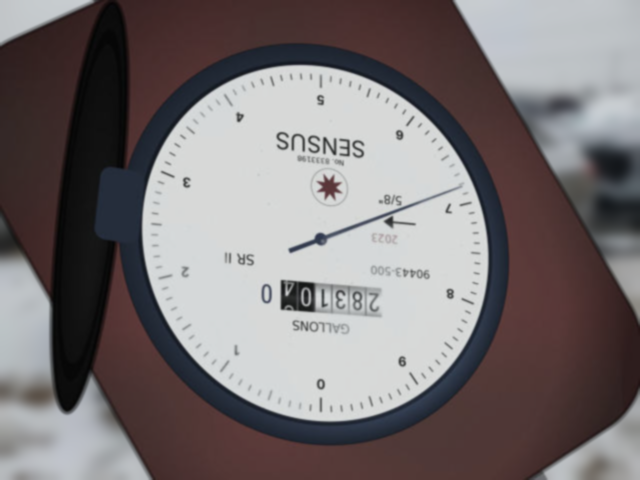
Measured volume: 2831036.8 gal
